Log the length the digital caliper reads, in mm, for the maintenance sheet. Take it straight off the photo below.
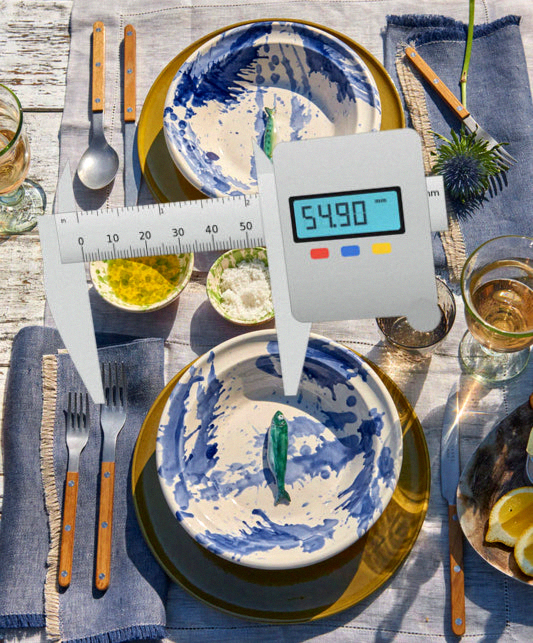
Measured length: 54.90 mm
